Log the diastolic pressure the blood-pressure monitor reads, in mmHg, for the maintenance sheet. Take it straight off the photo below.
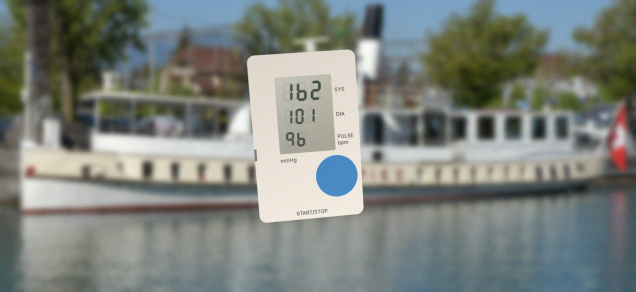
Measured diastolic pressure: 101 mmHg
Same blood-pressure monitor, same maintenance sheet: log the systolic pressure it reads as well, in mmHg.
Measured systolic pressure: 162 mmHg
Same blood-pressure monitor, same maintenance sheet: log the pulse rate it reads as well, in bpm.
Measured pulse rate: 96 bpm
